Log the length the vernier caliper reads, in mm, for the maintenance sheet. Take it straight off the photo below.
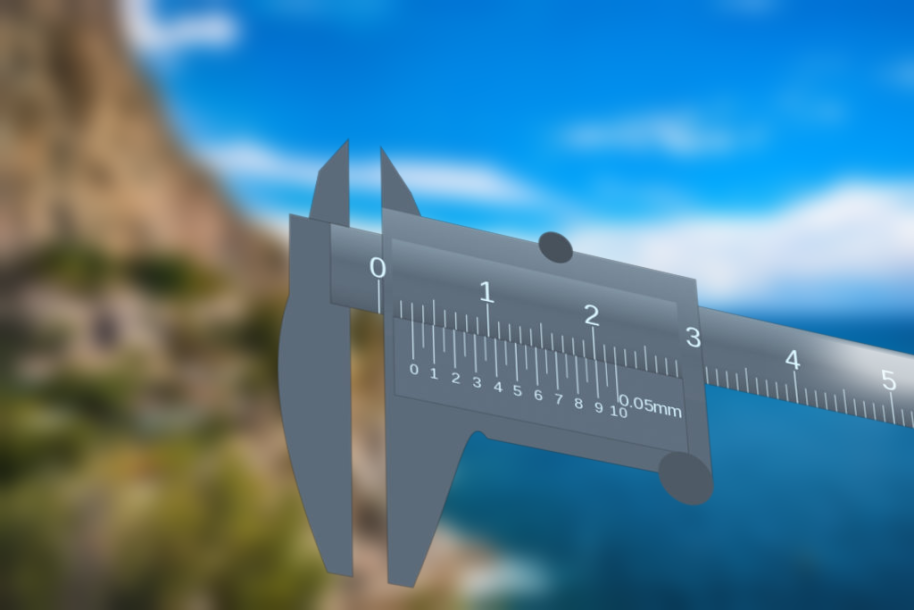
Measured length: 3.0 mm
